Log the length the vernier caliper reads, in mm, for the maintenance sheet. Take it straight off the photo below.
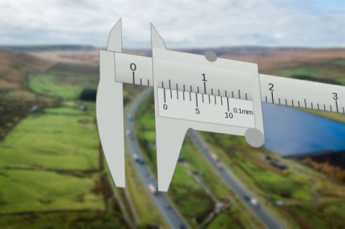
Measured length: 4.2 mm
